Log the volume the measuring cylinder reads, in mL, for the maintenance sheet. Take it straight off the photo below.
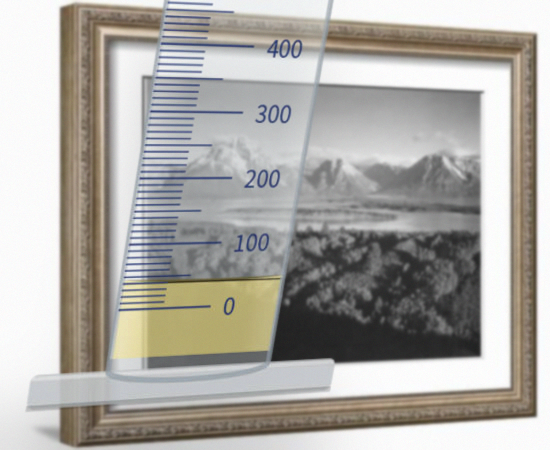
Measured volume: 40 mL
